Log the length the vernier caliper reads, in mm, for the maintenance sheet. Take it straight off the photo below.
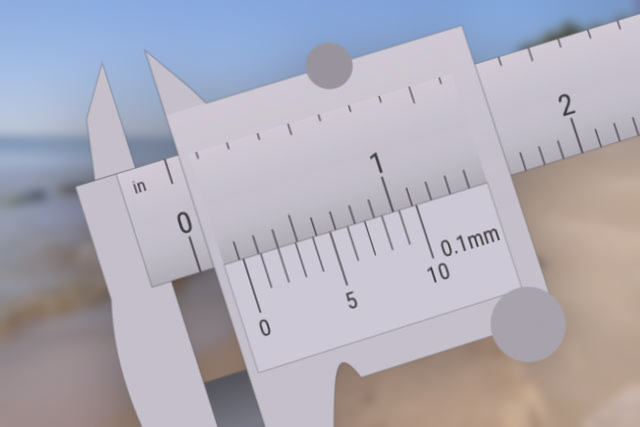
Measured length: 2.2 mm
